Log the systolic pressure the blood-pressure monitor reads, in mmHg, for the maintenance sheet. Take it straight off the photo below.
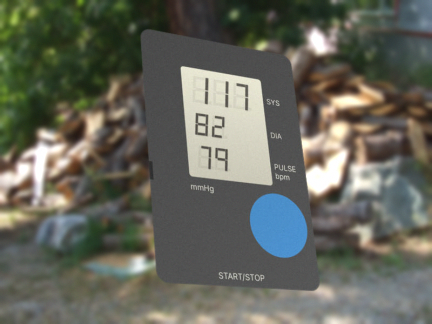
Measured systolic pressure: 117 mmHg
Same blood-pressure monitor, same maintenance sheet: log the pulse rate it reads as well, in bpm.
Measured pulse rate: 79 bpm
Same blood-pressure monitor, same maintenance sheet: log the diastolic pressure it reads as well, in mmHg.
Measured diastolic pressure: 82 mmHg
